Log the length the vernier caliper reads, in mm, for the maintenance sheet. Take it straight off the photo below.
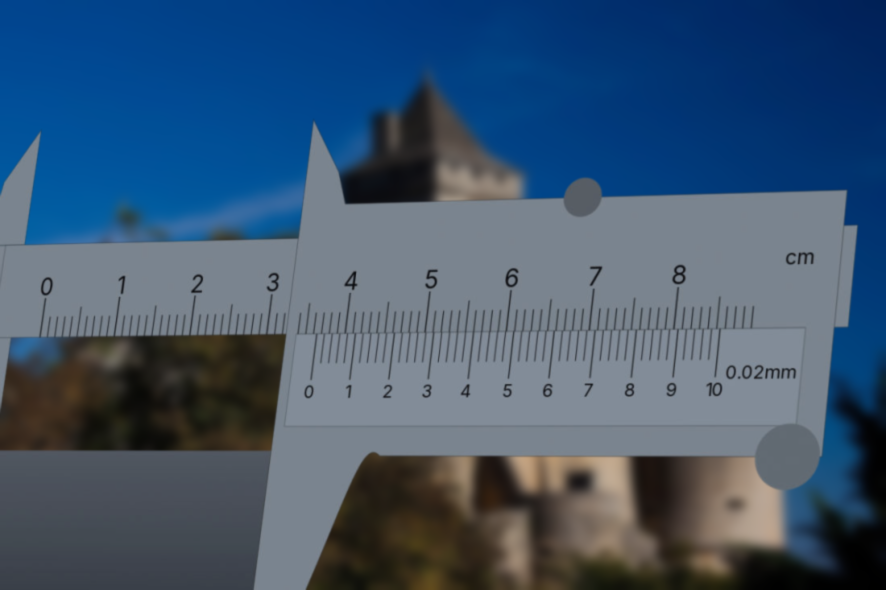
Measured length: 36.4 mm
